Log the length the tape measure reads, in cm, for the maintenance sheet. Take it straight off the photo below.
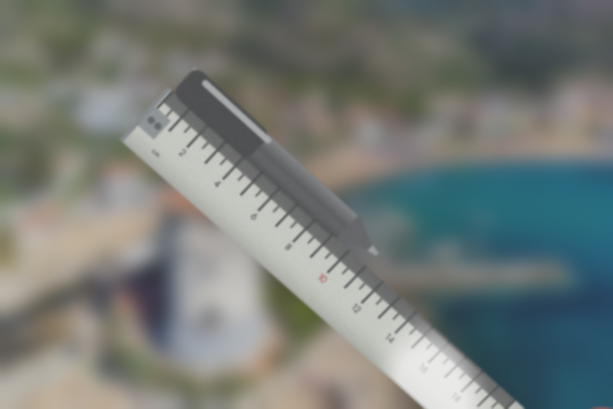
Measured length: 11 cm
